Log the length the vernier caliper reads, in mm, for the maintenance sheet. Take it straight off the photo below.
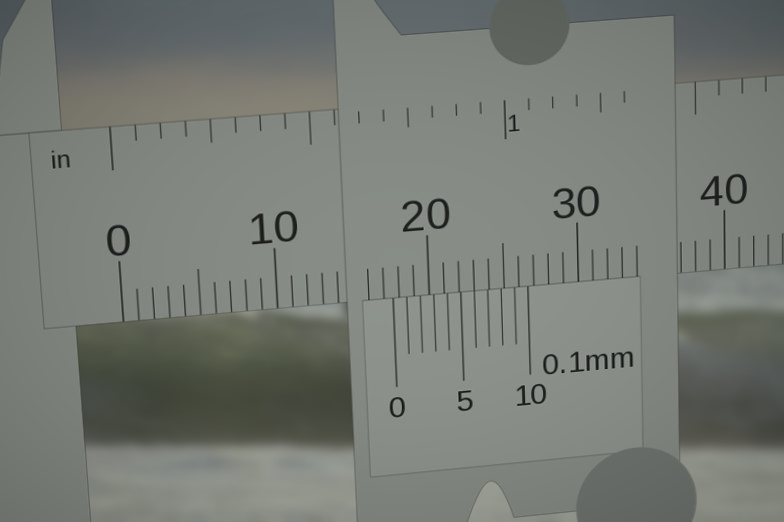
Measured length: 17.6 mm
